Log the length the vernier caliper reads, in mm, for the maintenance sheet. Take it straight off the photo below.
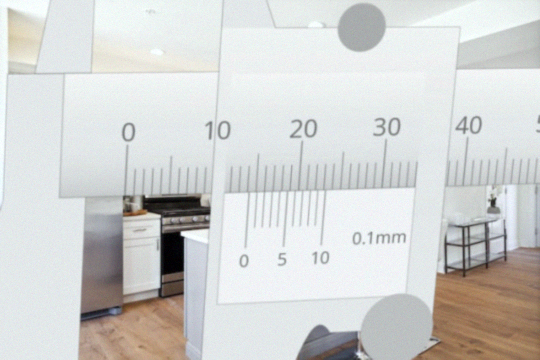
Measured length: 14.2 mm
